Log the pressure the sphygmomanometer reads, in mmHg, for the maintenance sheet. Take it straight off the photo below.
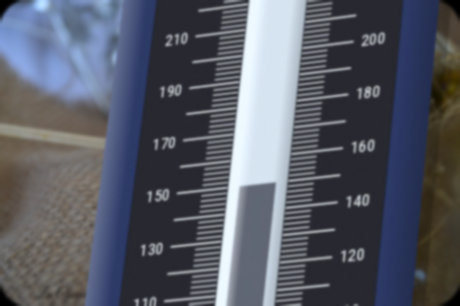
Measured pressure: 150 mmHg
